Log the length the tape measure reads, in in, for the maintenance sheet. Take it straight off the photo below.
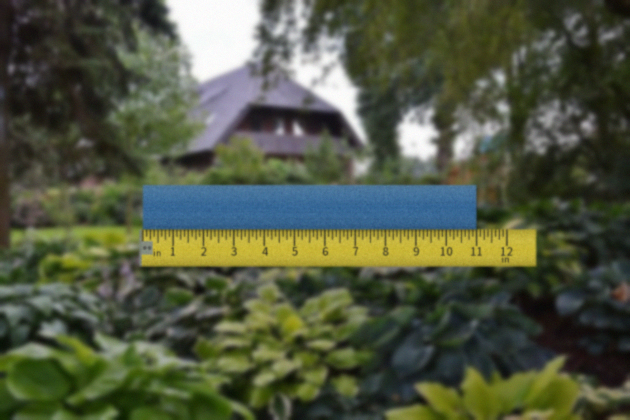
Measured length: 11 in
